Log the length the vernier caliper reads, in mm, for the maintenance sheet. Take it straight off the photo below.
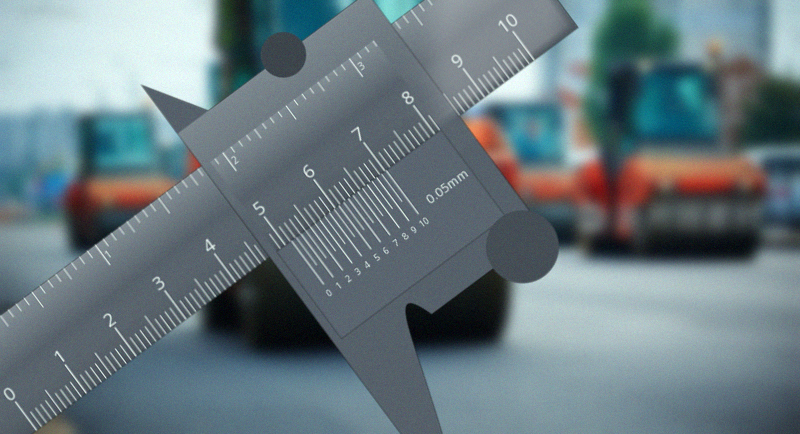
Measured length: 51.2 mm
